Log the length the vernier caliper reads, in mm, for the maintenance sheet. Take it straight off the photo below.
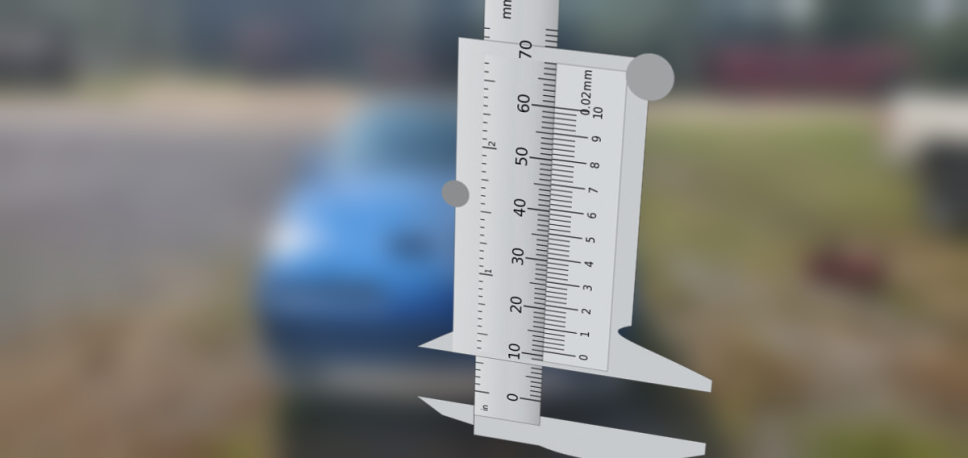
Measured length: 11.0 mm
